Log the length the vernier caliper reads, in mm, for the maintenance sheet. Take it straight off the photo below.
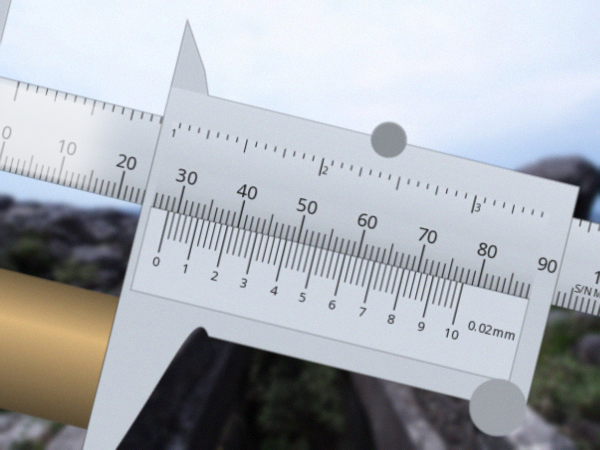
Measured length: 28.5 mm
